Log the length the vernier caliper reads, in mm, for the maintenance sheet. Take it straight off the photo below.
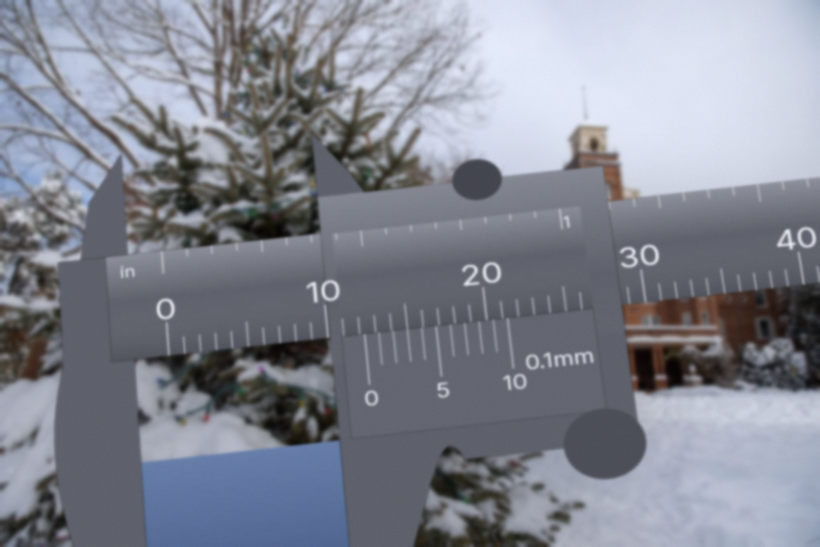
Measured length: 12.3 mm
